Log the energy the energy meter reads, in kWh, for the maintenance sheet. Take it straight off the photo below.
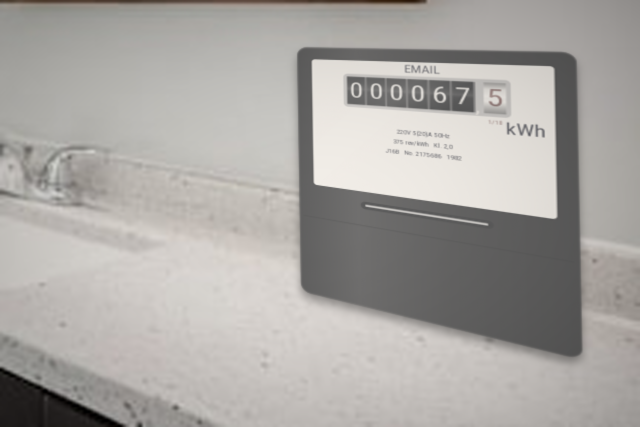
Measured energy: 67.5 kWh
